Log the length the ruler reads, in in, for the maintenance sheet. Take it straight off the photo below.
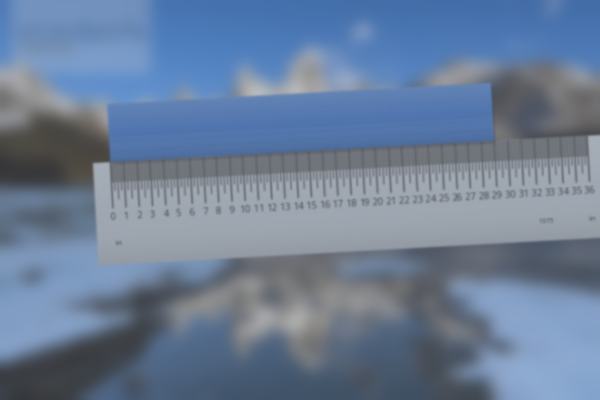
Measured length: 29 in
